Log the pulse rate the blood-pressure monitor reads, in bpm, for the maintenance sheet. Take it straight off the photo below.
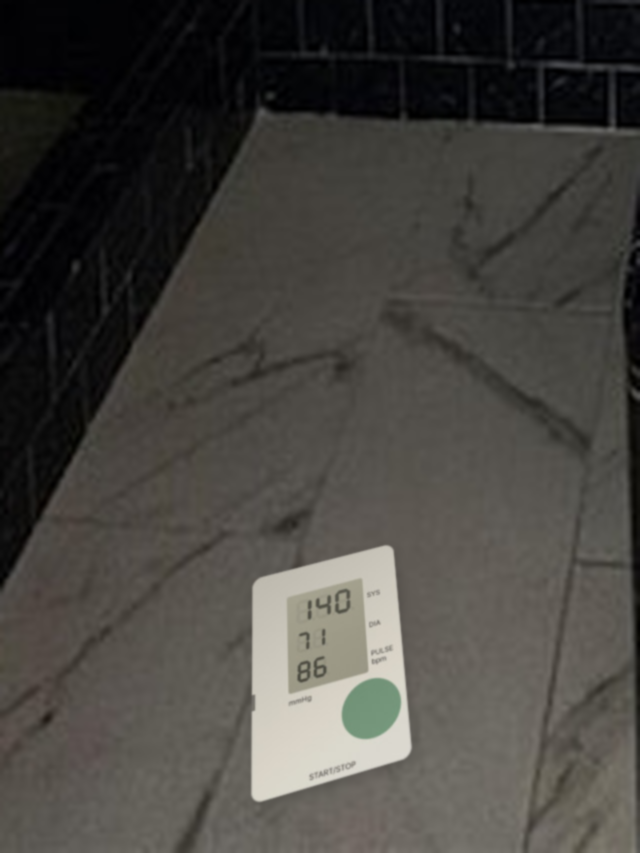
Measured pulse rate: 86 bpm
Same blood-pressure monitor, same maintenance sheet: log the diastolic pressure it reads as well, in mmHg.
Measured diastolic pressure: 71 mmHg
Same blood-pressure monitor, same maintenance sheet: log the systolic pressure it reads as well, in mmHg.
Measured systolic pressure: 140 mmHg
